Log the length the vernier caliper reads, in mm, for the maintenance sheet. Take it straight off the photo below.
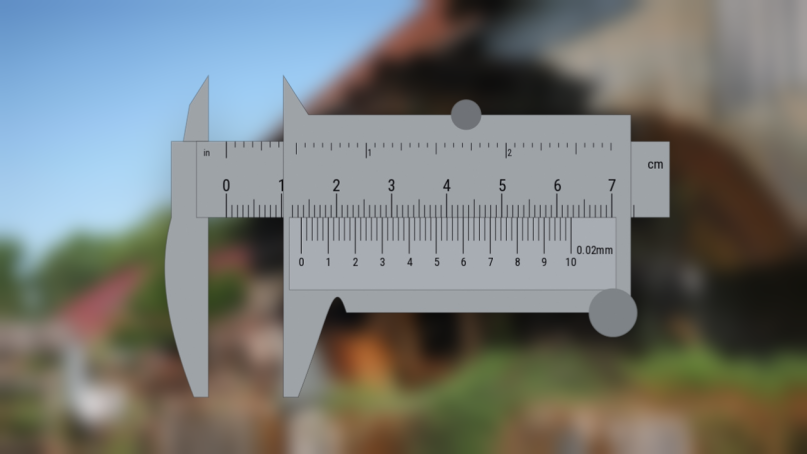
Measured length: 13.6 mm
